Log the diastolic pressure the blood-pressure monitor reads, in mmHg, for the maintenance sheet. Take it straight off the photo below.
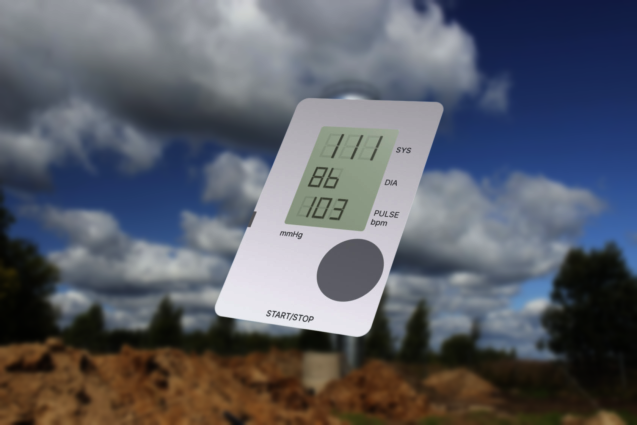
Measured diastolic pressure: 86 mmHg
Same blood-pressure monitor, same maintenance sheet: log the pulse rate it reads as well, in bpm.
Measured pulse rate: 103 bpm
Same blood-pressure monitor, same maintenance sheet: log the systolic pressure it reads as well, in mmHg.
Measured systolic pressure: 111 mmHg
